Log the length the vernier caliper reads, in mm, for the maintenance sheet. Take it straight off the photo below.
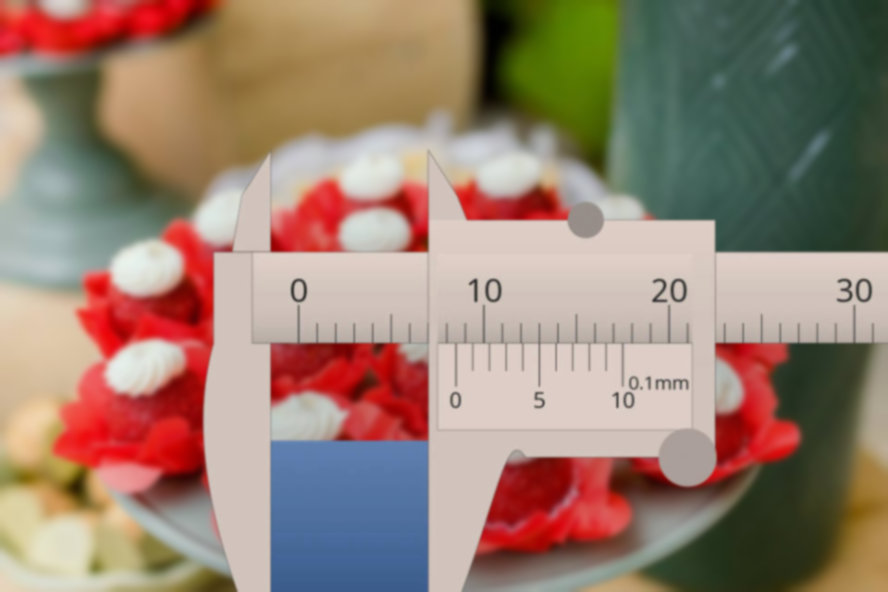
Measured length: 8.5 mm
